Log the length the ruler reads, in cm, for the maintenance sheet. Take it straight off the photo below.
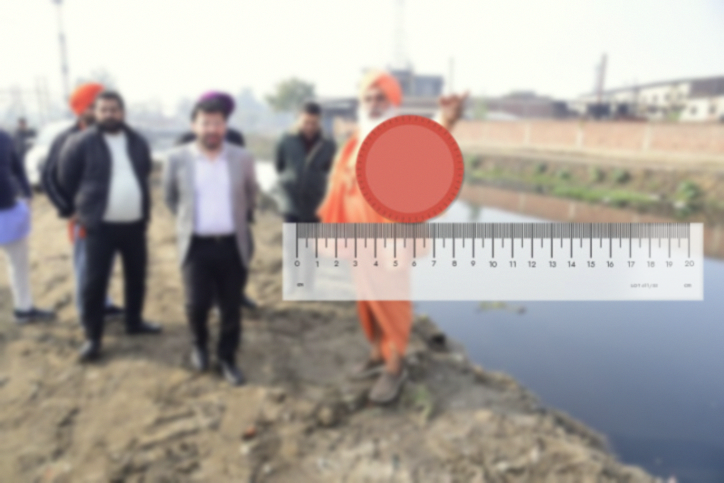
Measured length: 5.5 cm
